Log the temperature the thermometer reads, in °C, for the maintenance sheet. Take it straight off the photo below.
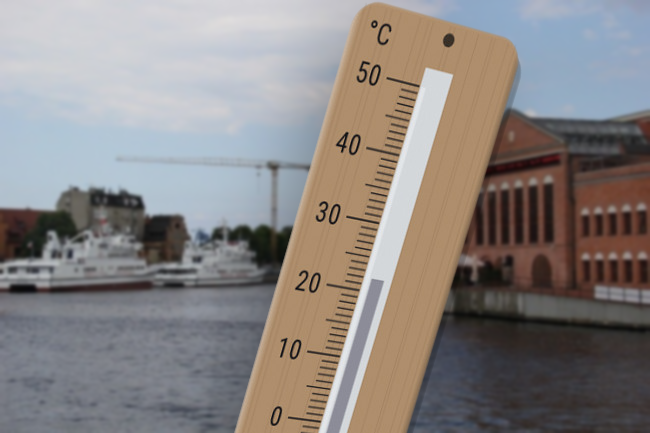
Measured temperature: 22 °C
